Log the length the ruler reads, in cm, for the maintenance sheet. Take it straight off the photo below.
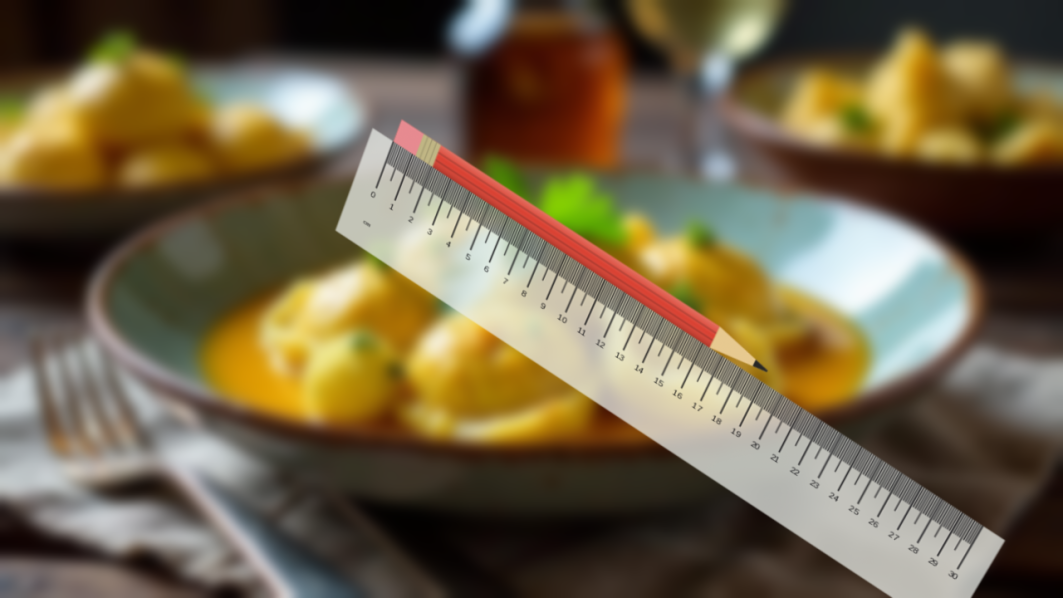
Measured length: 19 cm
